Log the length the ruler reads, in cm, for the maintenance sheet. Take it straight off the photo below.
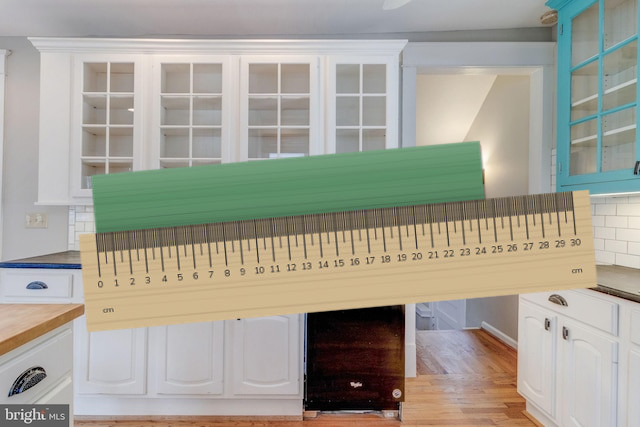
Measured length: 24.5 cm
